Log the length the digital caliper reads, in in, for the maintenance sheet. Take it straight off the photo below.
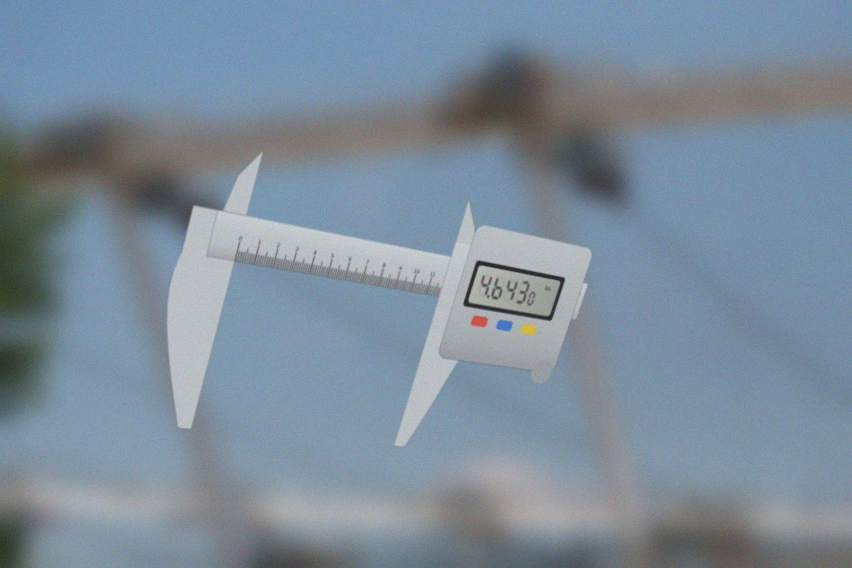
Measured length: 4.6430 in
